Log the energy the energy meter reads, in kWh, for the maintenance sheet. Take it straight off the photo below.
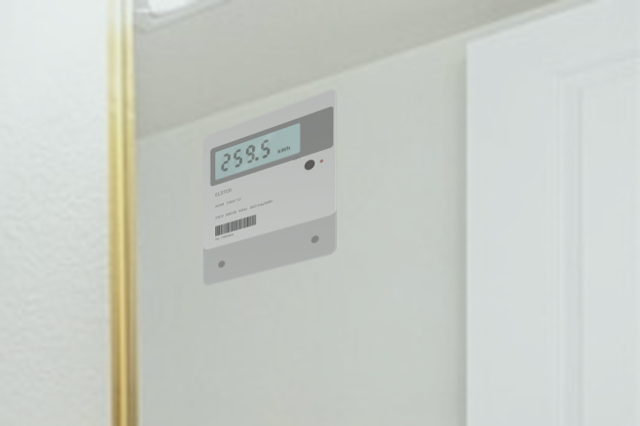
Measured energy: 259.5 kWh
